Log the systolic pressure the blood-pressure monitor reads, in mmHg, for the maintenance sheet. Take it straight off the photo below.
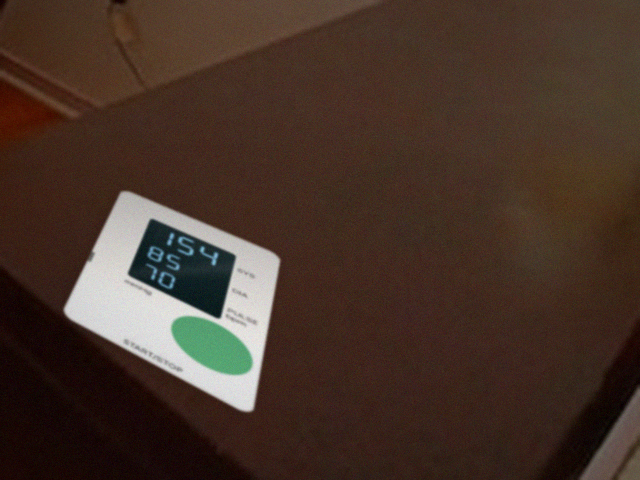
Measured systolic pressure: 154 mmHg
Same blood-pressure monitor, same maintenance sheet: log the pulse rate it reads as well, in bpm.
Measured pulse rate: 70 bpm
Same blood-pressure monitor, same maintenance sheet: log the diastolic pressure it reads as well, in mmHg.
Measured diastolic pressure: 85 mmHg
